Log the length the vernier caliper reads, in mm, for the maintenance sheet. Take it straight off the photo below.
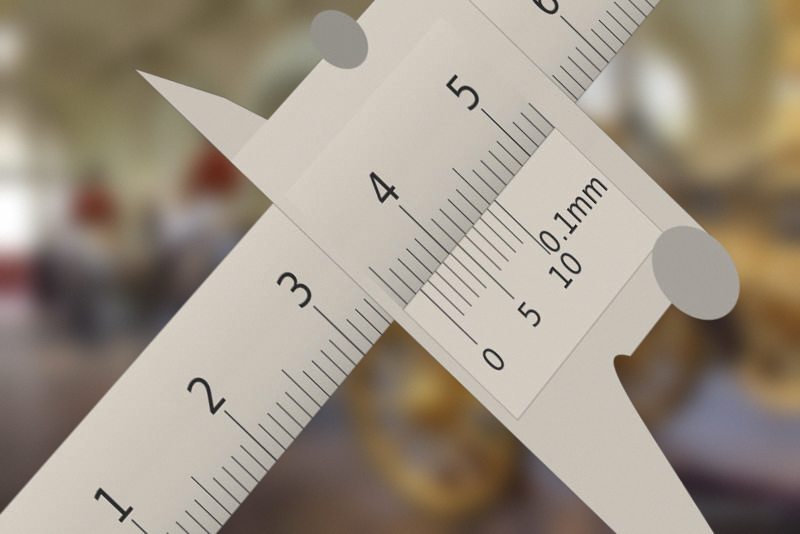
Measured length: 36.5 mm
